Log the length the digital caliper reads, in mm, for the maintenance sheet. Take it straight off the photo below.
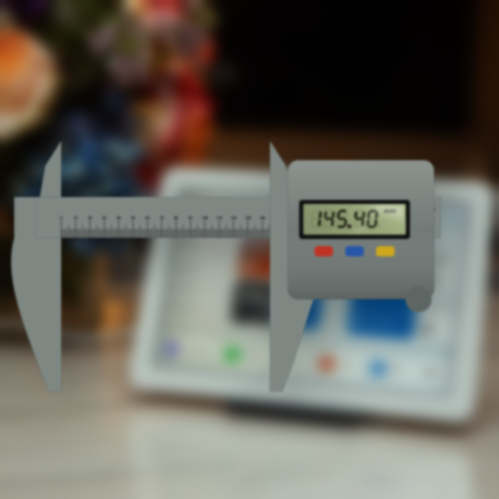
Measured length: 145.40 mm
